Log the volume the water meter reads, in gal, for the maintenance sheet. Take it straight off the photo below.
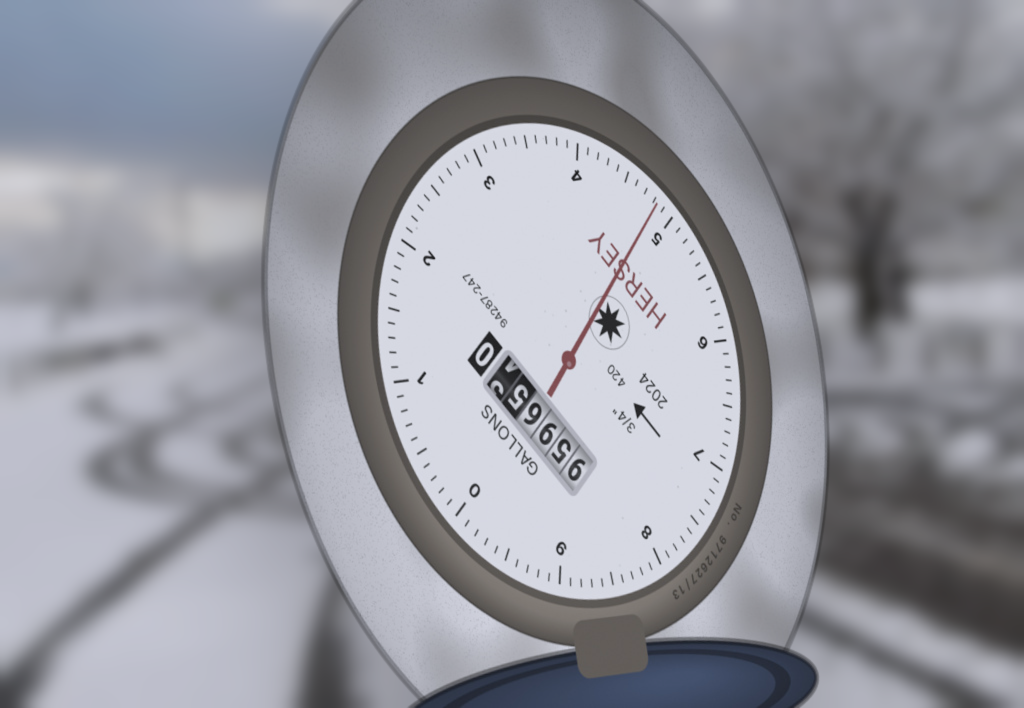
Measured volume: 9596534.8 gal
